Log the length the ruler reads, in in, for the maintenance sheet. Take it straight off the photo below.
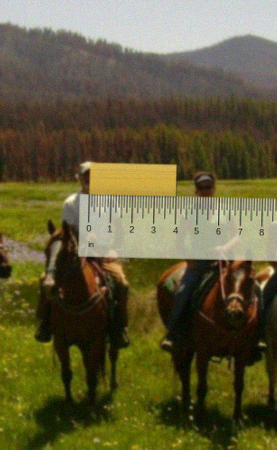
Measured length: 4 in
